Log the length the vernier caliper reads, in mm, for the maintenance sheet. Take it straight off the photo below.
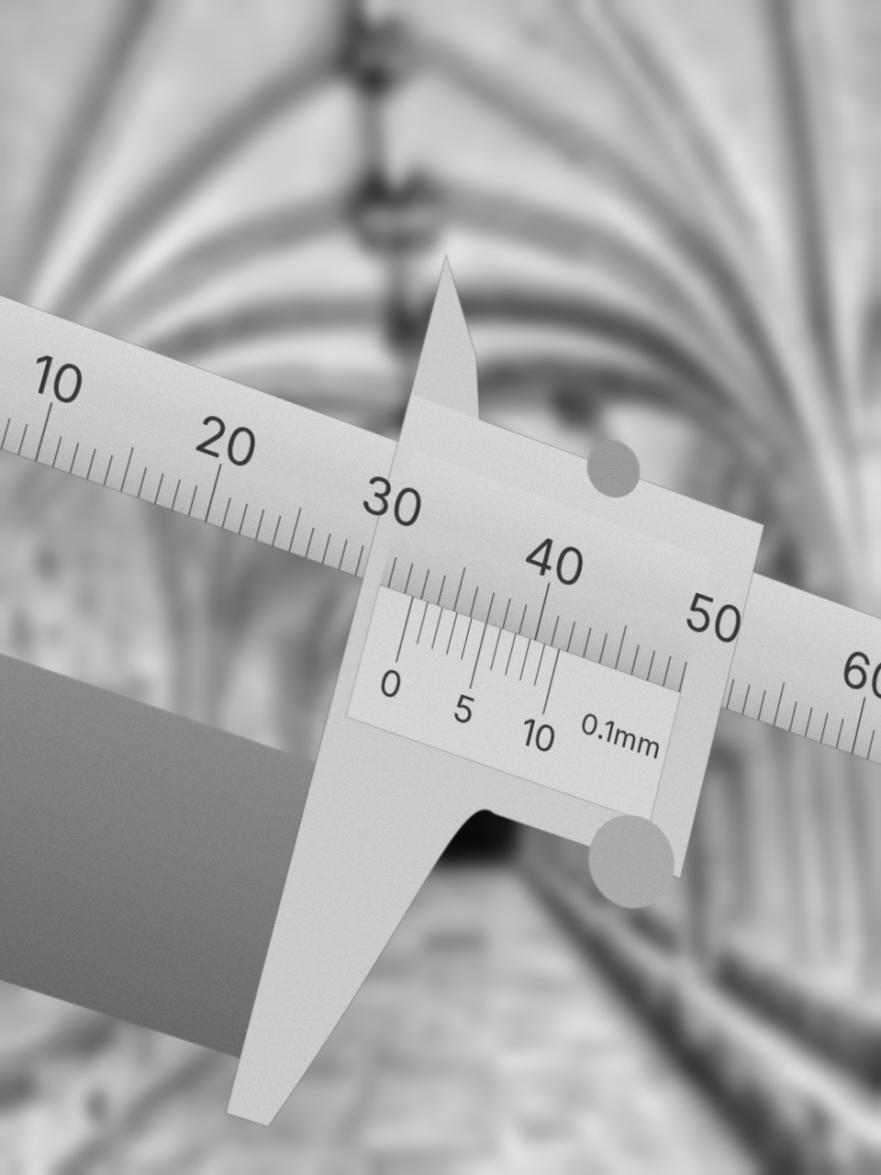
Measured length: 32.5 mm
